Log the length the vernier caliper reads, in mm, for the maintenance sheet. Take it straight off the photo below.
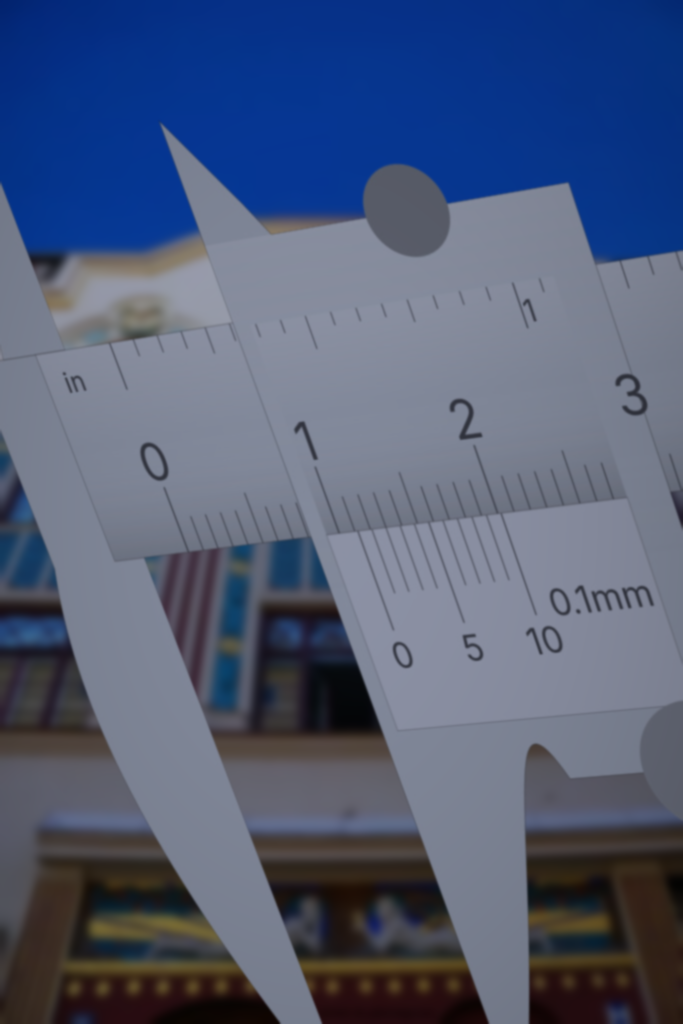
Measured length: 11.2 mm
